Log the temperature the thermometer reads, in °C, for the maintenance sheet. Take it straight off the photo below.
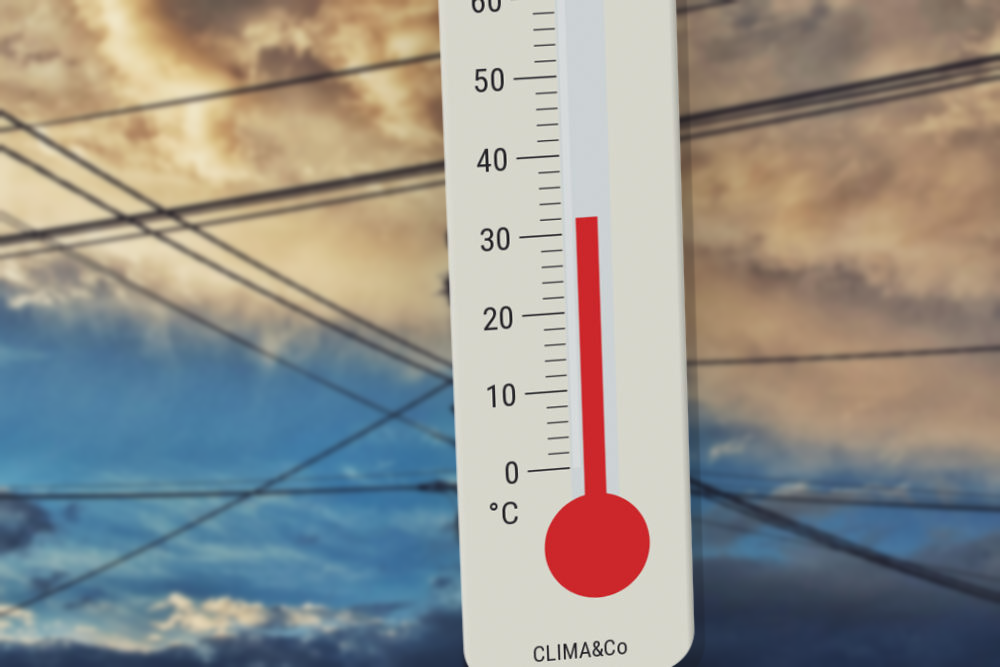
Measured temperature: 32 °C
